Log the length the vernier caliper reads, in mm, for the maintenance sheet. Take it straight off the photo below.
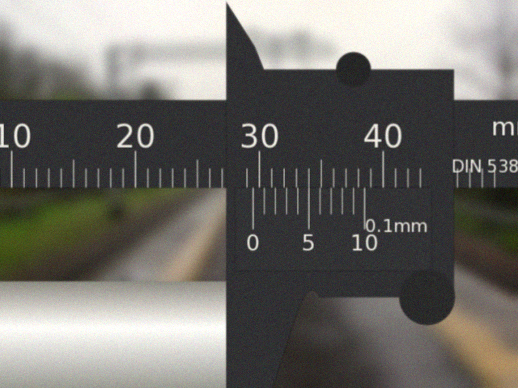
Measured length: 29.5 mm
